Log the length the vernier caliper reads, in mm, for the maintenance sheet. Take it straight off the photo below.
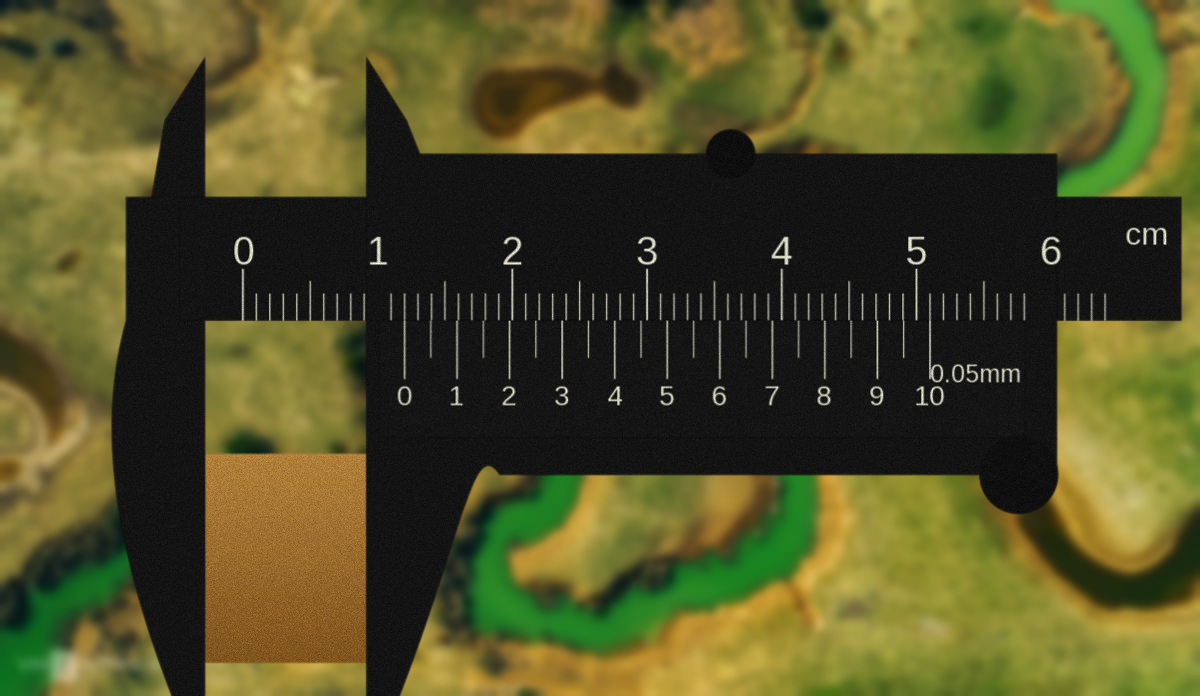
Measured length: 12.0 mm
